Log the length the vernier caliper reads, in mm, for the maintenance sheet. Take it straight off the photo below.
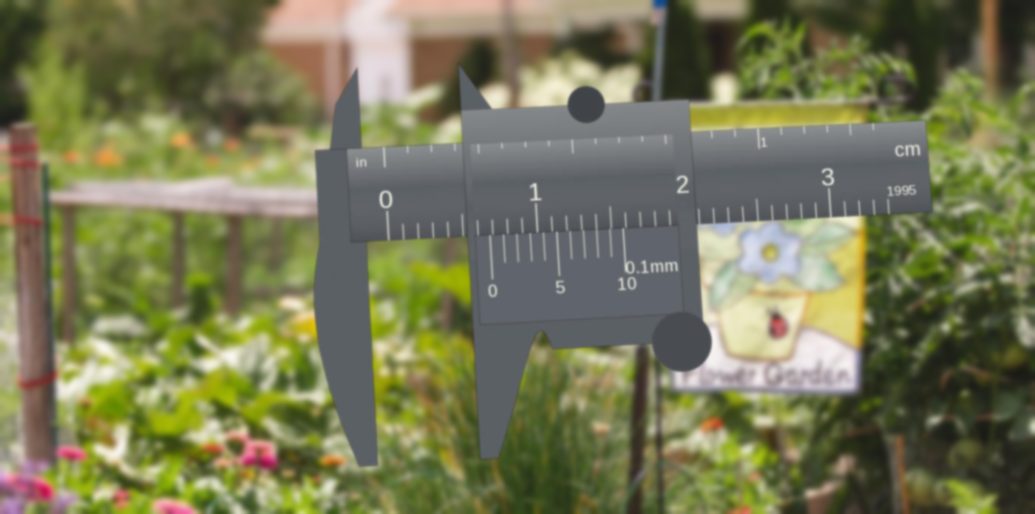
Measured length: 6.8 mm
